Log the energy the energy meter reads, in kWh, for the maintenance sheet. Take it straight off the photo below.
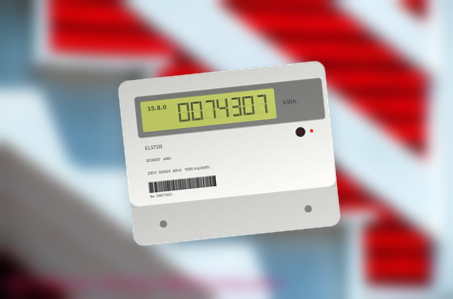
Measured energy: 74307 kWh
